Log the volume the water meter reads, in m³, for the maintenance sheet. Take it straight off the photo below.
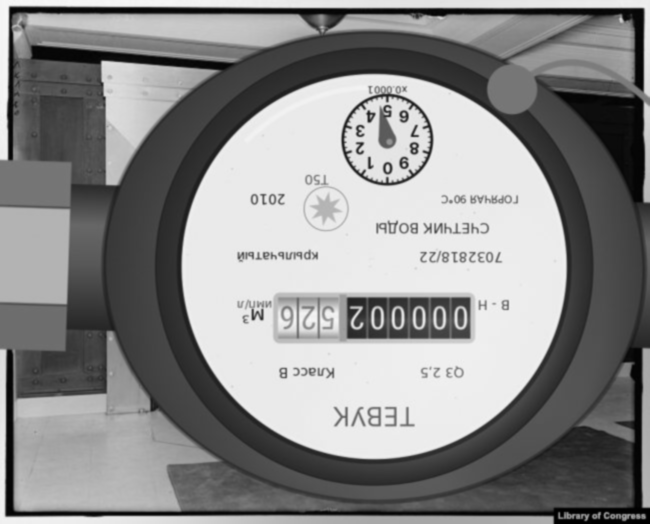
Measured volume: 2.5264 m³
